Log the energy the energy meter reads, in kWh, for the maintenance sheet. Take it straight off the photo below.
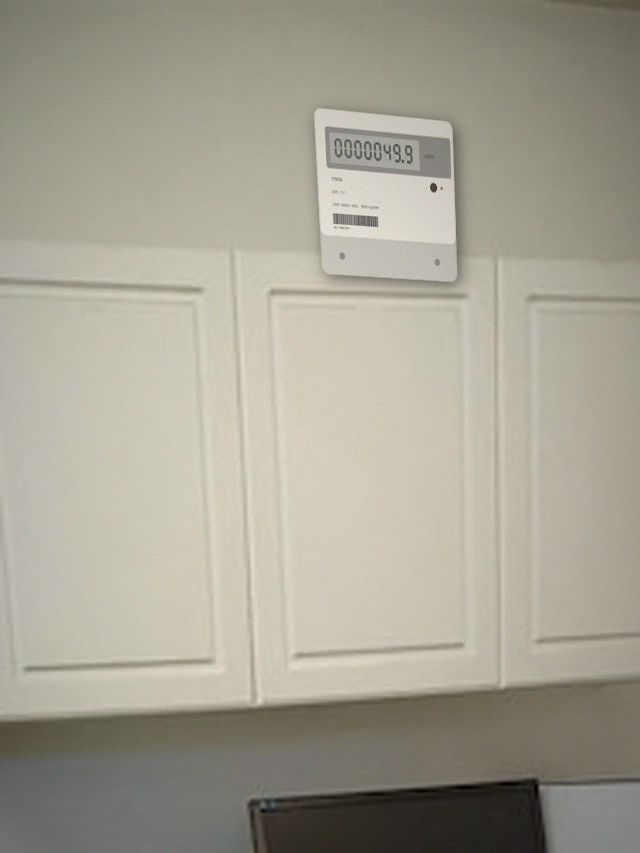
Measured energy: 49.9 kWh
